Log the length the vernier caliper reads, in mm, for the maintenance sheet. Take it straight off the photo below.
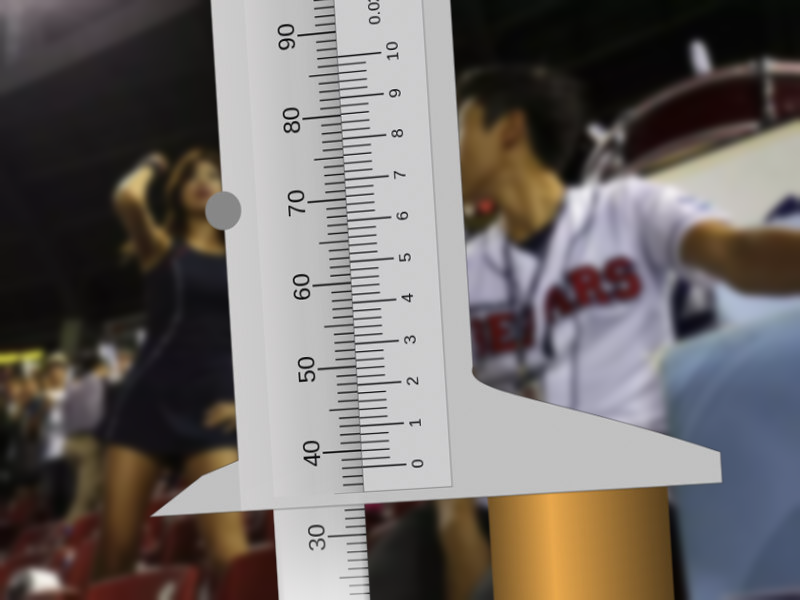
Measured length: 38.0 mm
